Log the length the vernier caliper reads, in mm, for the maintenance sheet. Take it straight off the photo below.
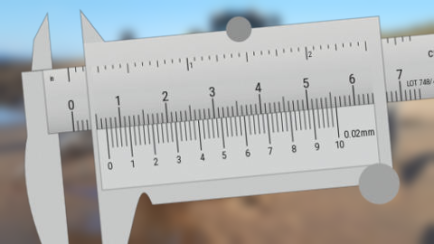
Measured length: 7.0 mm
